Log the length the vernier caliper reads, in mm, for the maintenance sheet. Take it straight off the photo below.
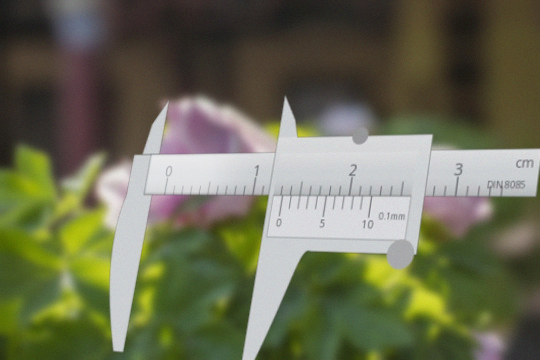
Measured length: 13.2 mm
